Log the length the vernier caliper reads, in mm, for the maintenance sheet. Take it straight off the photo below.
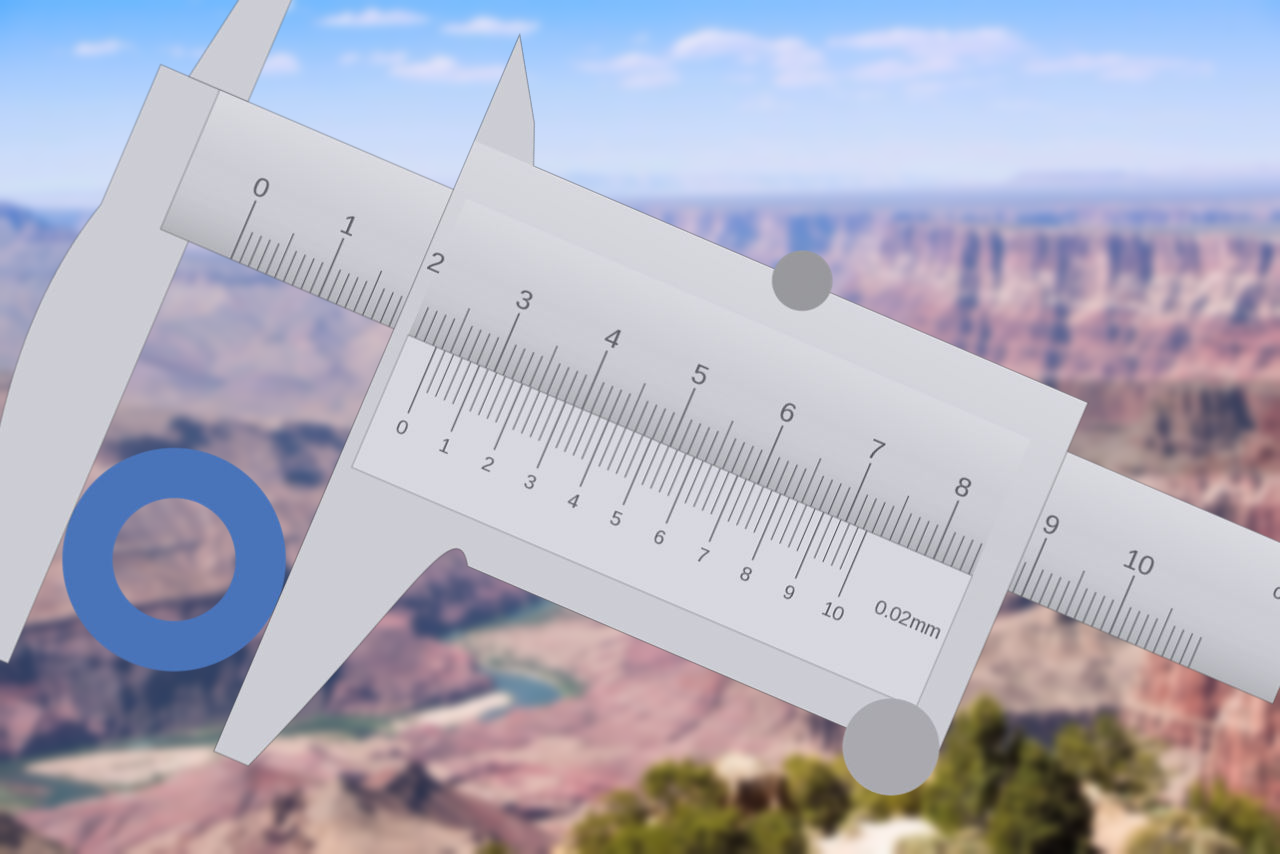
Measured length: 23.4 mm
